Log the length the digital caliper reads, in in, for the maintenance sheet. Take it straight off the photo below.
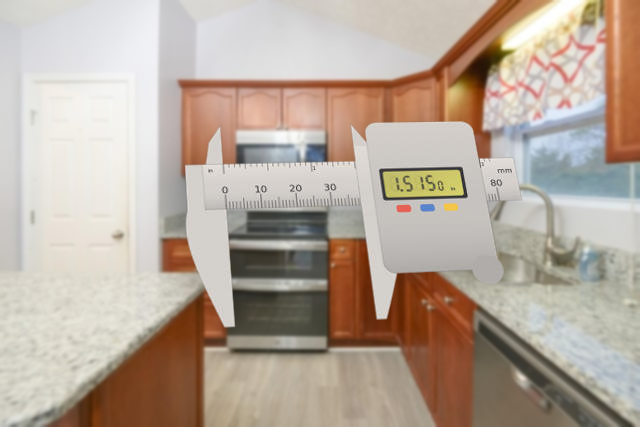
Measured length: 1.5150 in
